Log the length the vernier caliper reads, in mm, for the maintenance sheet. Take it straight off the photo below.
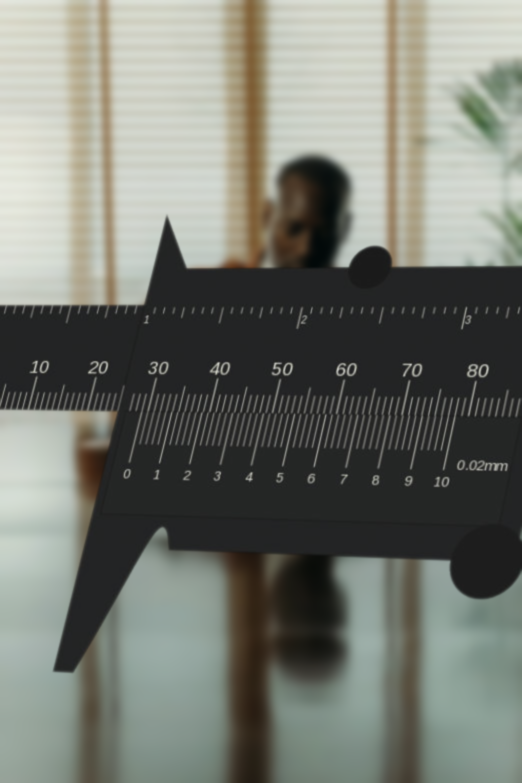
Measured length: 29.0 mm
